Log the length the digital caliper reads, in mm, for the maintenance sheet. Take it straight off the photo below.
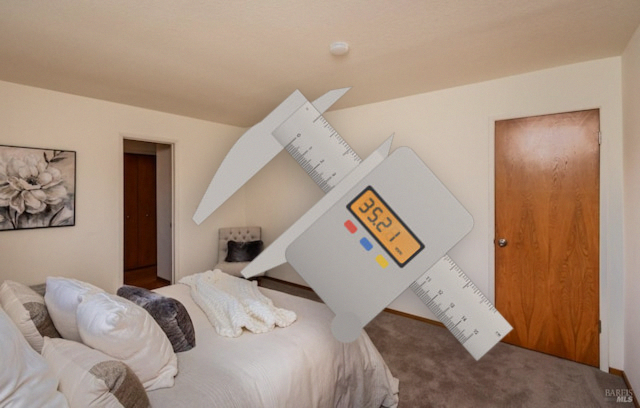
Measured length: 35.21 mm
